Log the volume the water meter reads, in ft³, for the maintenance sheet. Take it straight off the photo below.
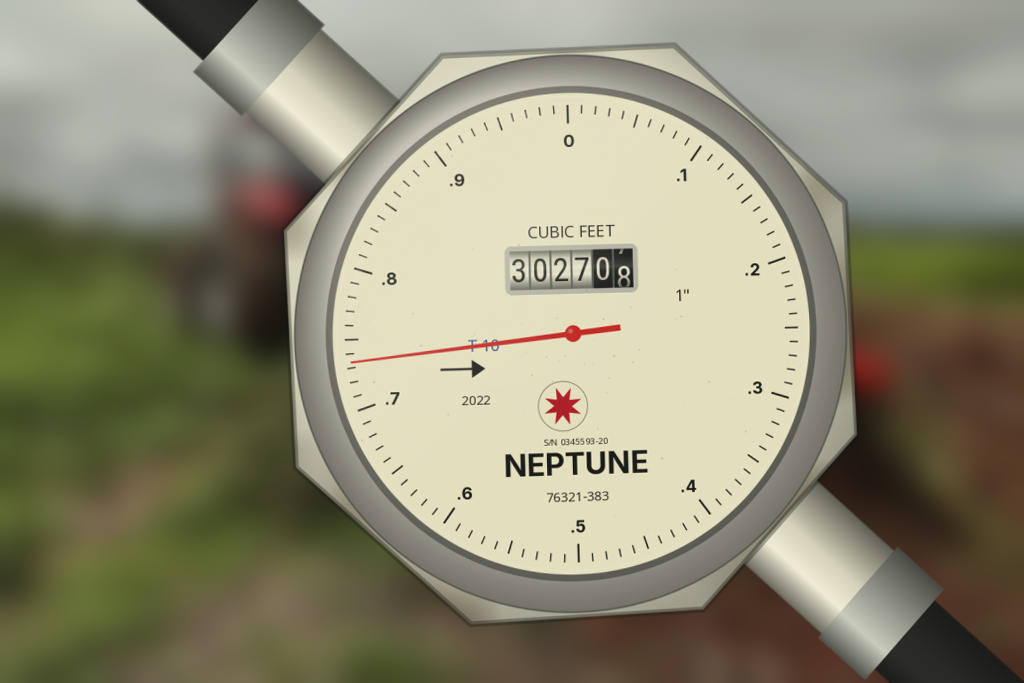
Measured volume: 302707.73 ft³
